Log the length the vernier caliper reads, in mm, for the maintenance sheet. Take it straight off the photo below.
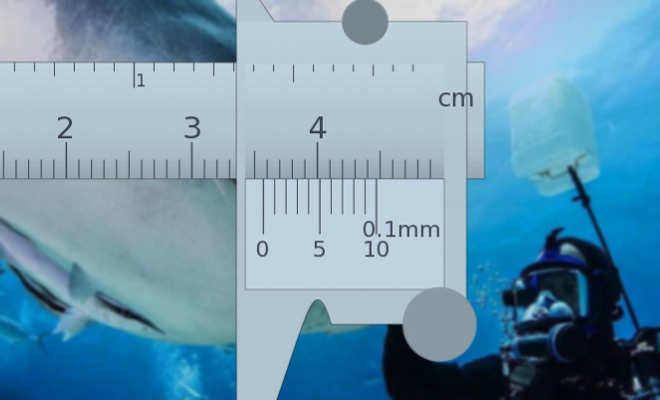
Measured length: 35.7 mm
